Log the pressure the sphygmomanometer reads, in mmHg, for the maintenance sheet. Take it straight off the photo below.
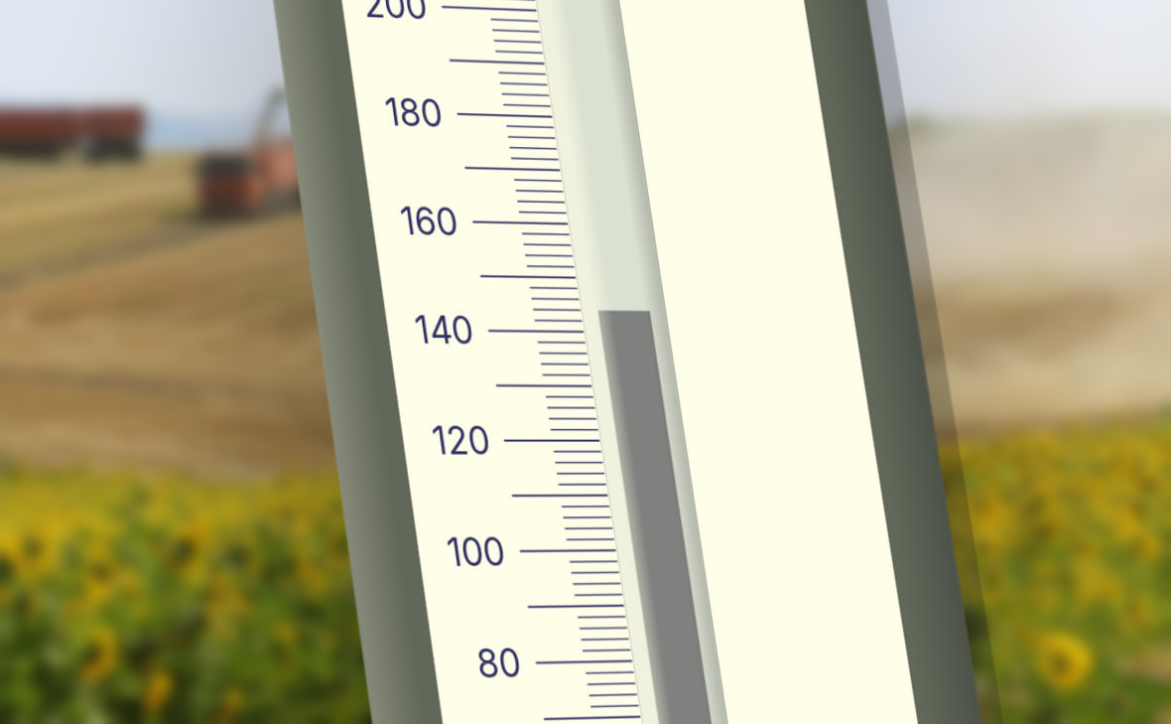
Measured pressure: 144 mmHg
